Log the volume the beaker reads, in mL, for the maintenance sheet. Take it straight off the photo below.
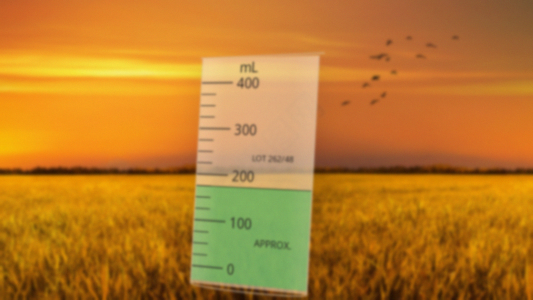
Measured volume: 175 mL
